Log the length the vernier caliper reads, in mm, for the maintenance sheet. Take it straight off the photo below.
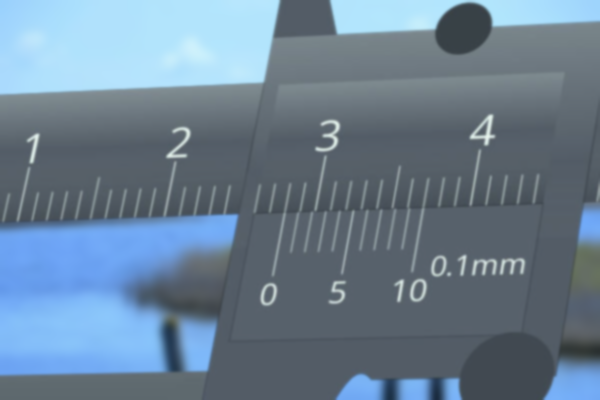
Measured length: 28.0 mm
